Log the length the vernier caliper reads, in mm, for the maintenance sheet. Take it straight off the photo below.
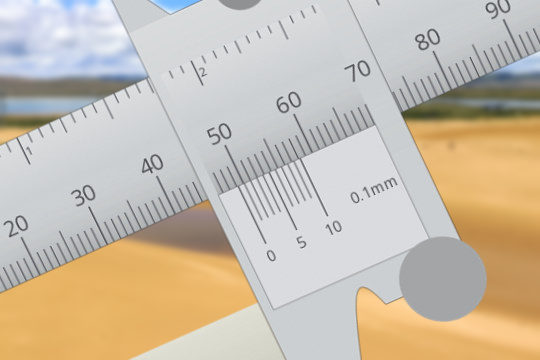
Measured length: 49.2 mm
